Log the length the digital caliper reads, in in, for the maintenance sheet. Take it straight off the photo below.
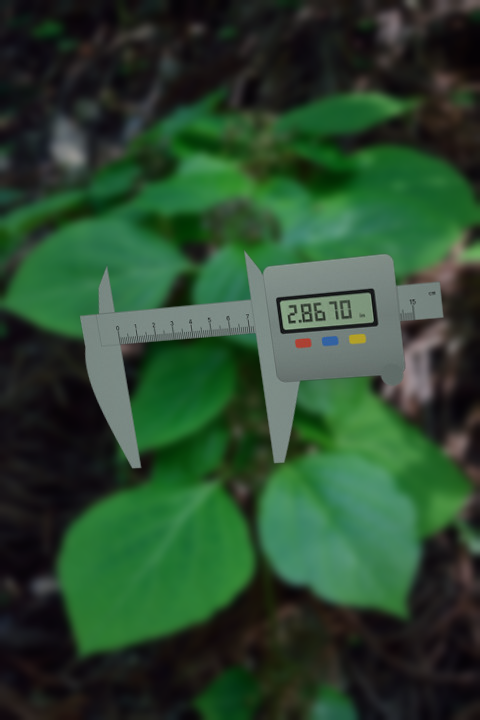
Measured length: 2.8670 in
